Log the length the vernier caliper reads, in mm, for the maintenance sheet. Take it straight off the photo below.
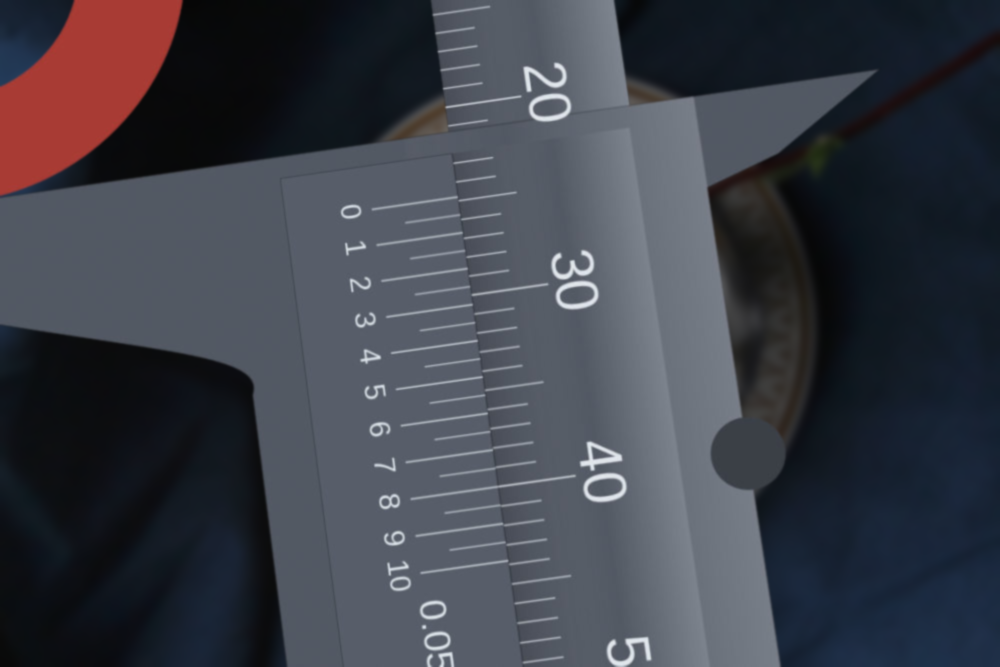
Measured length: 24.8 mm
